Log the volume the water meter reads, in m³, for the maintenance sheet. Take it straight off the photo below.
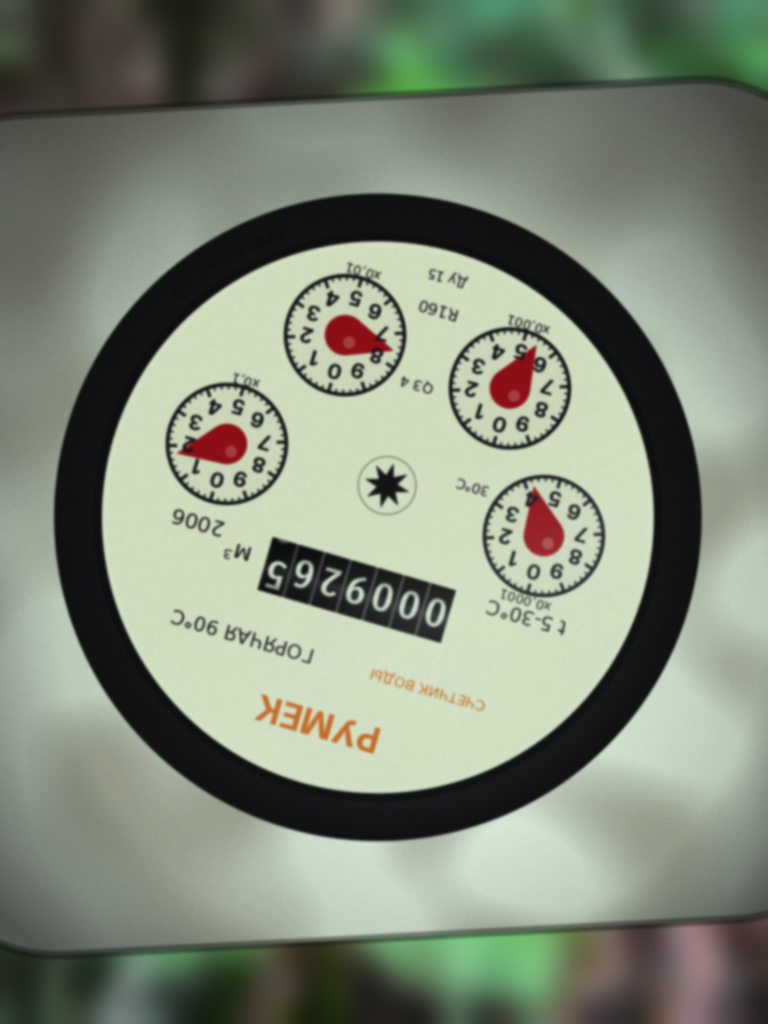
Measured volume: 9265.1754 m³
